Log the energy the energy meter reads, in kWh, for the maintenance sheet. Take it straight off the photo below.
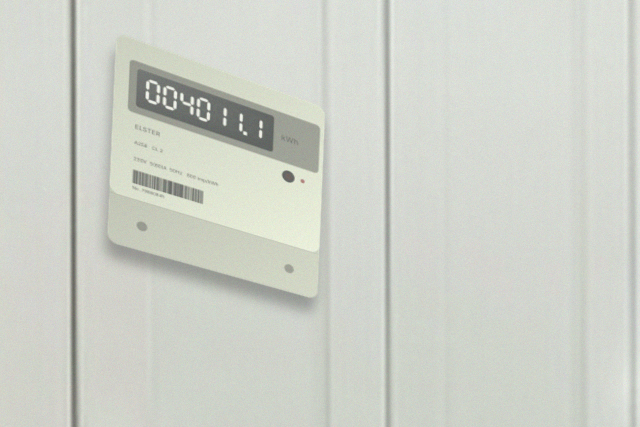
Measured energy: 4011.1 kWh
